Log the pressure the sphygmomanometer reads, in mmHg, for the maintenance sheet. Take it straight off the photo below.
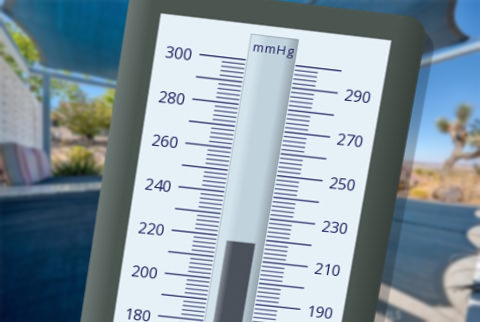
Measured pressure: 218 mmHg
